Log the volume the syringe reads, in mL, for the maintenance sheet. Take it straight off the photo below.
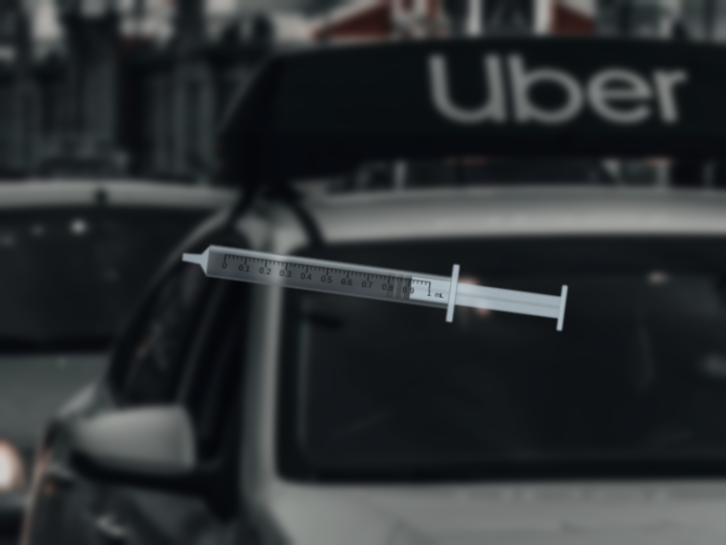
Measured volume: 0.8 mL
